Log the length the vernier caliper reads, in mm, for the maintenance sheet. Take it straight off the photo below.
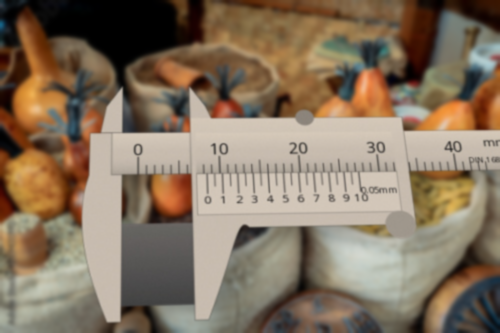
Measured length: 8.4 mm
